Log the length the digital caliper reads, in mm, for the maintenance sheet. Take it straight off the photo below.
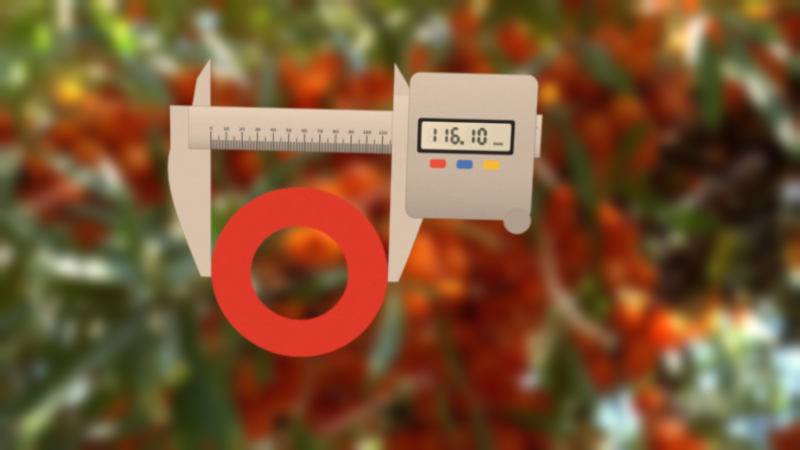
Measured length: 116.10 mm
